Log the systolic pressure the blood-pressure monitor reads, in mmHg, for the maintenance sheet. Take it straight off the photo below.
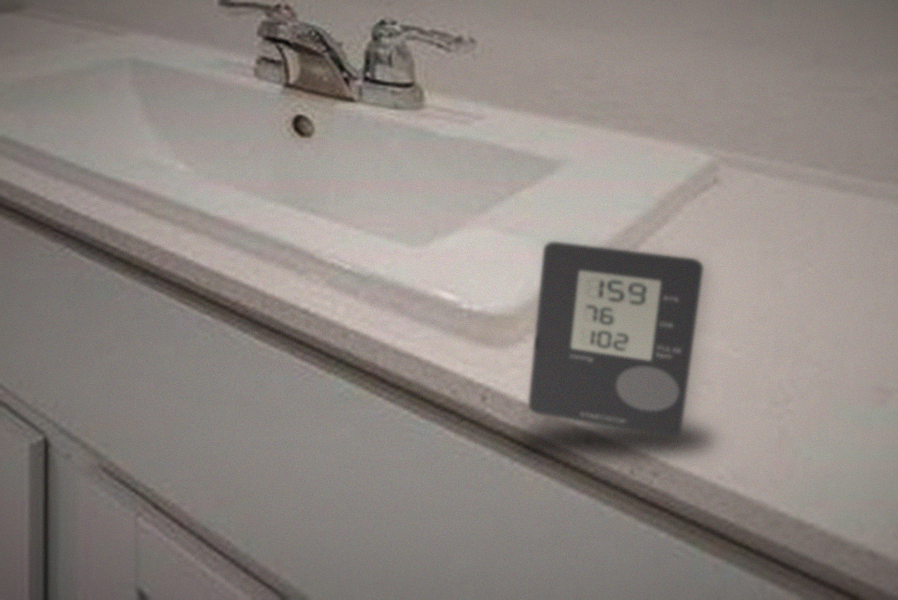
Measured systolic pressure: 159 mmHg
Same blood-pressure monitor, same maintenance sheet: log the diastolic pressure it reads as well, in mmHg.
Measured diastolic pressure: 76 mmHg
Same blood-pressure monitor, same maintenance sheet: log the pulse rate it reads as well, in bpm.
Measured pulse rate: 102 bpm
